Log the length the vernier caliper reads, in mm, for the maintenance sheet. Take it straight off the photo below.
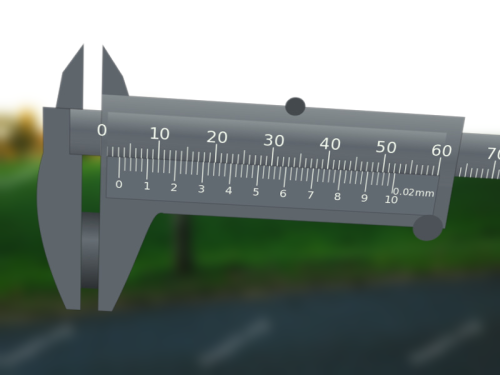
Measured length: 3.2 mm
